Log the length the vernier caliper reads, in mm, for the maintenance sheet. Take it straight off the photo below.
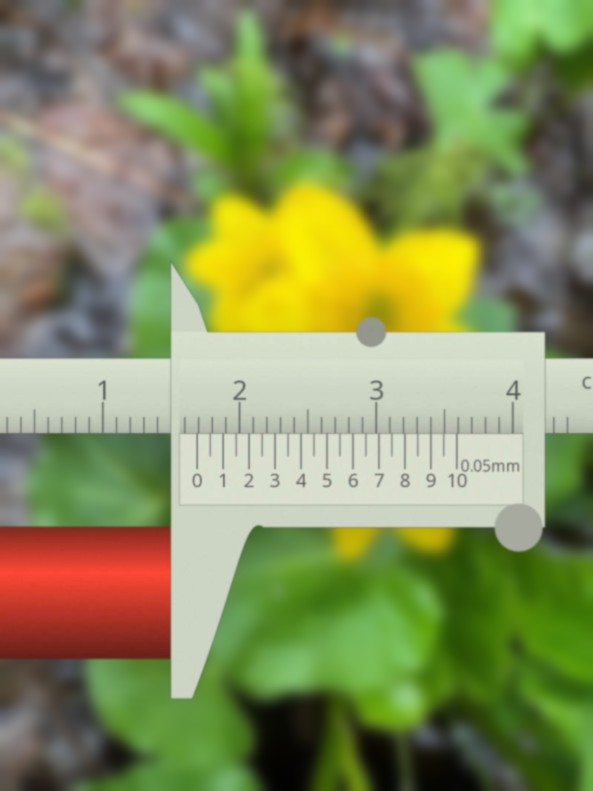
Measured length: 16.9 mm
